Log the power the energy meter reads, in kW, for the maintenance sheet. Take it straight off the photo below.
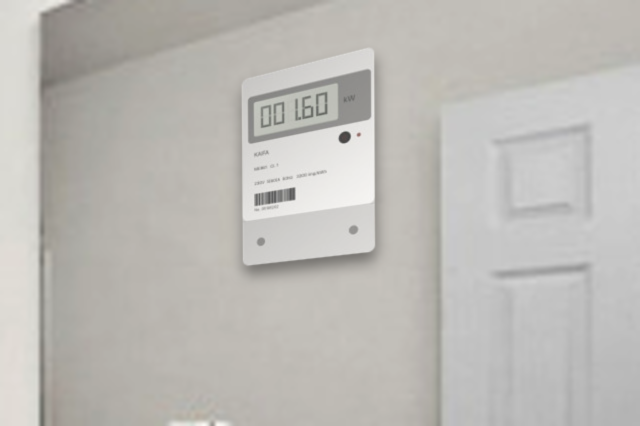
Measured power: 1.60 kW
